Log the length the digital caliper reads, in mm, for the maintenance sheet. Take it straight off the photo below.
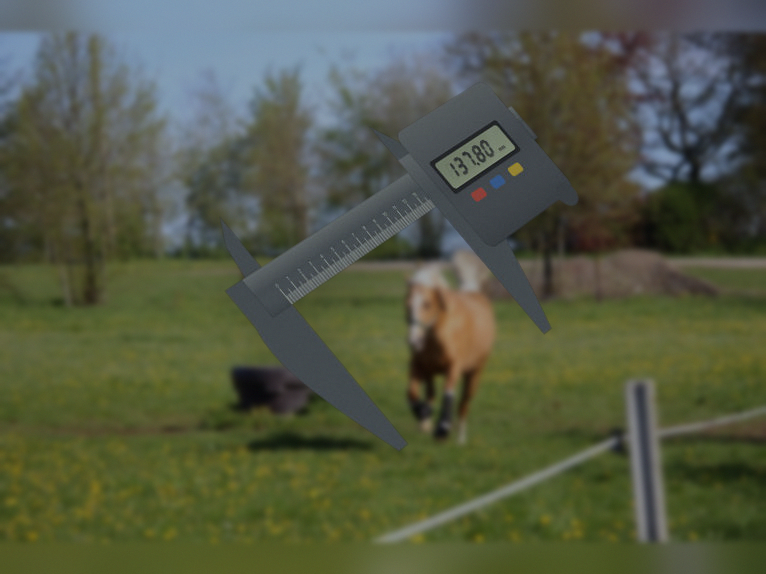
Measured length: 137.80 mm
